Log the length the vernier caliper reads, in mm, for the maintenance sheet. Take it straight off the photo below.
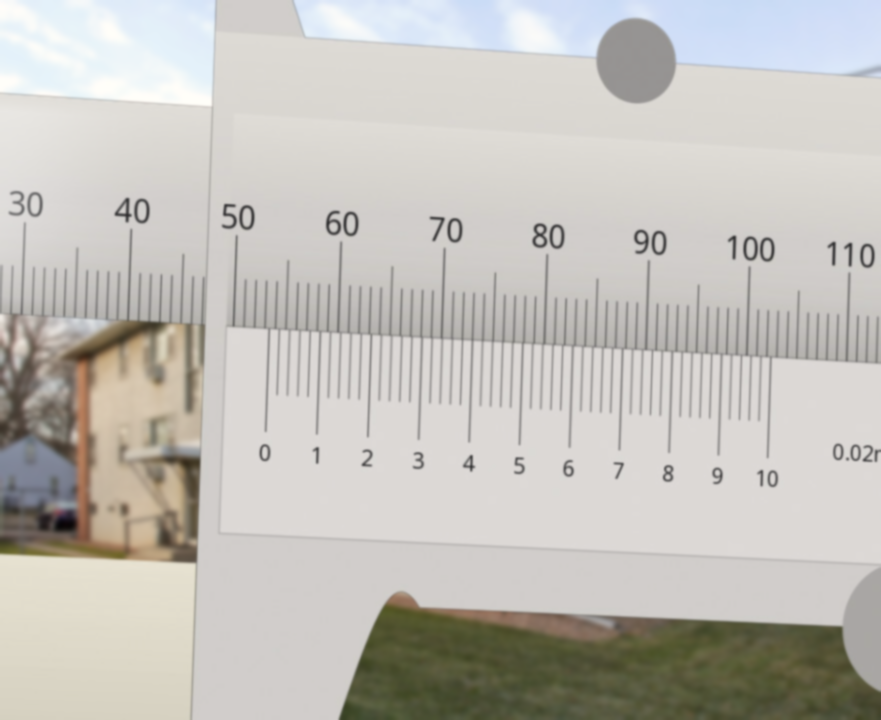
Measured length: 53.4 mm
